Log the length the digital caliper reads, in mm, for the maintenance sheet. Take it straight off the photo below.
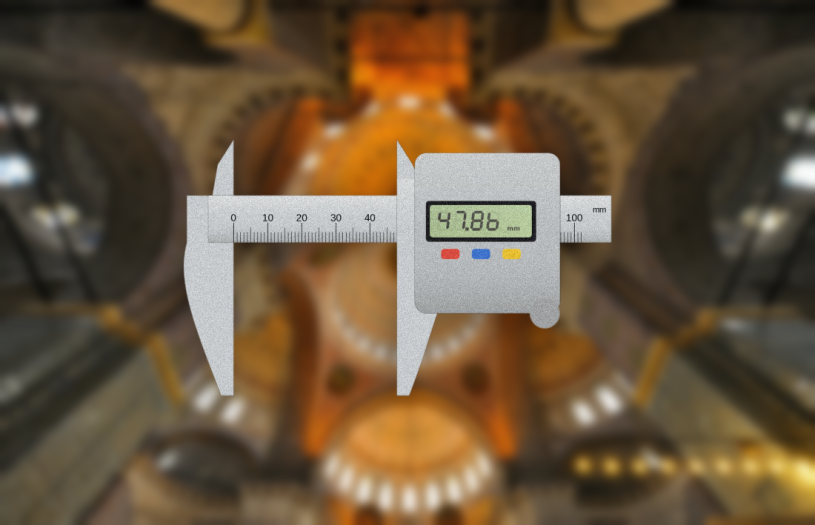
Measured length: 47.86 mm
